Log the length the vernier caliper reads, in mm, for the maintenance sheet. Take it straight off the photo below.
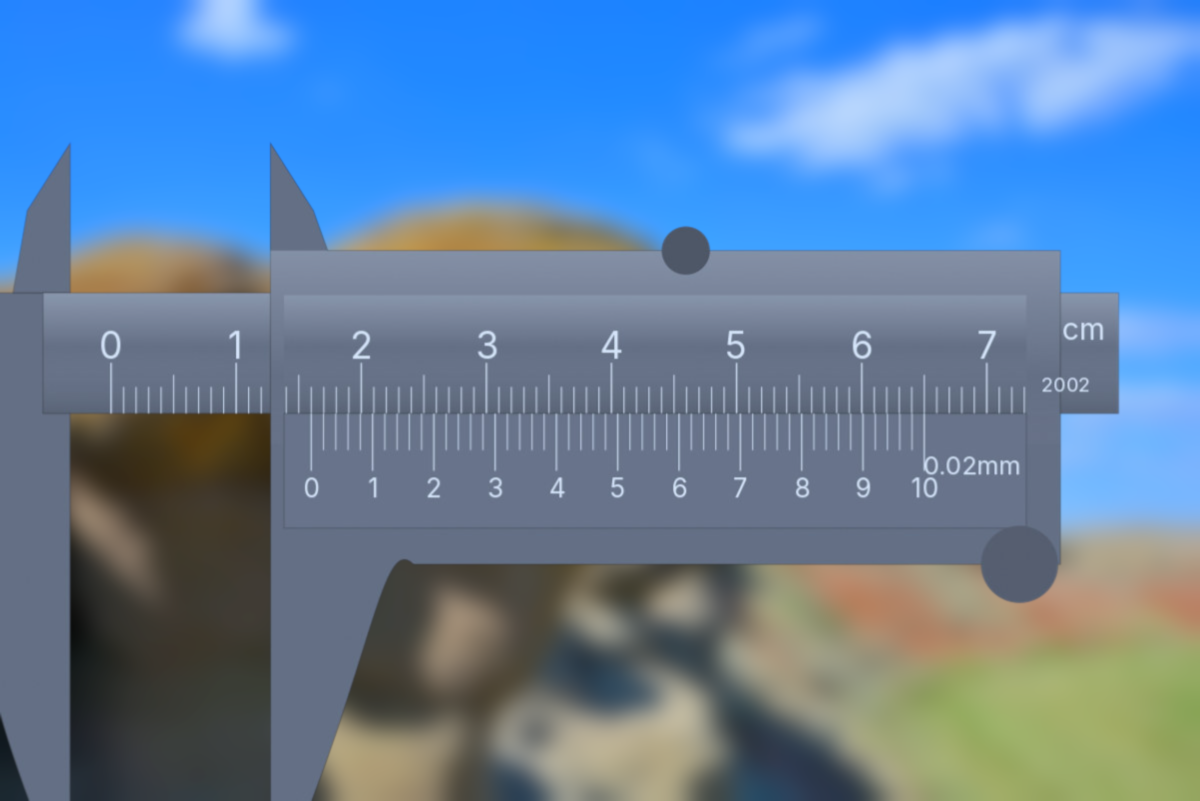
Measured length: 16.0 mm
